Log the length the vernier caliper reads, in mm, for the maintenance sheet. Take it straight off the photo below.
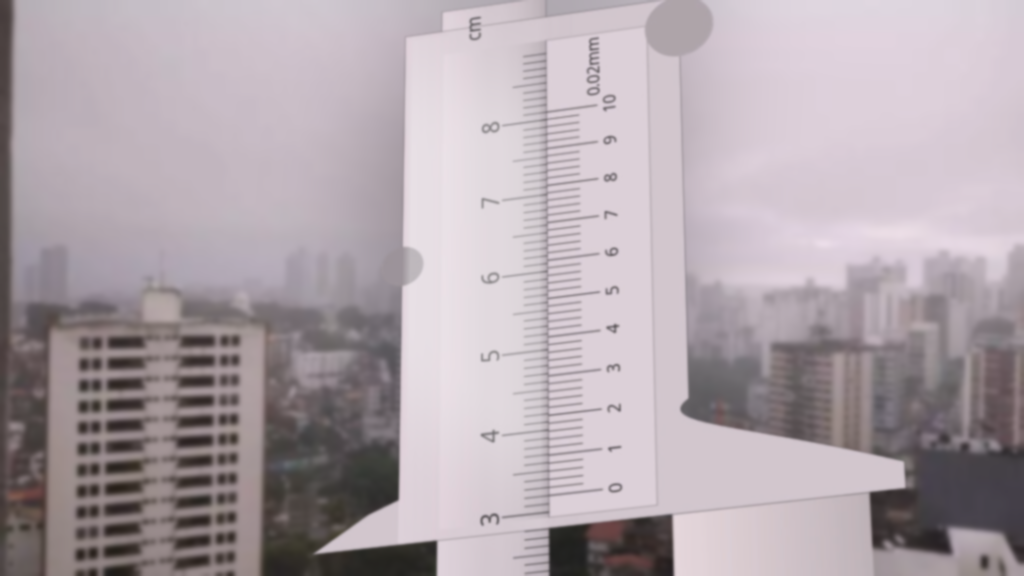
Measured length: 32.0 mm
